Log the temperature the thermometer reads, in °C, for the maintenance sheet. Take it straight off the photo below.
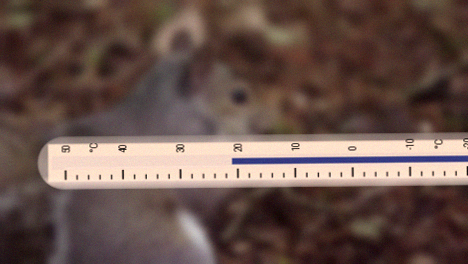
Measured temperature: 21 °C
